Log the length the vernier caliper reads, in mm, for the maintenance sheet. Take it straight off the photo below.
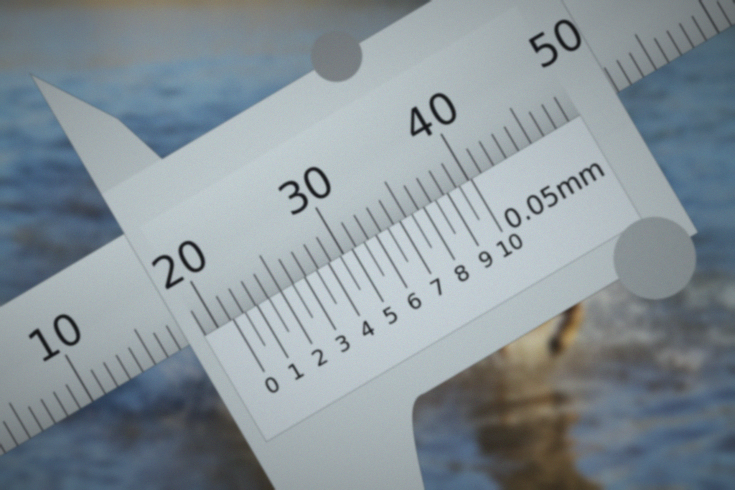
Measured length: 21.2 mm
